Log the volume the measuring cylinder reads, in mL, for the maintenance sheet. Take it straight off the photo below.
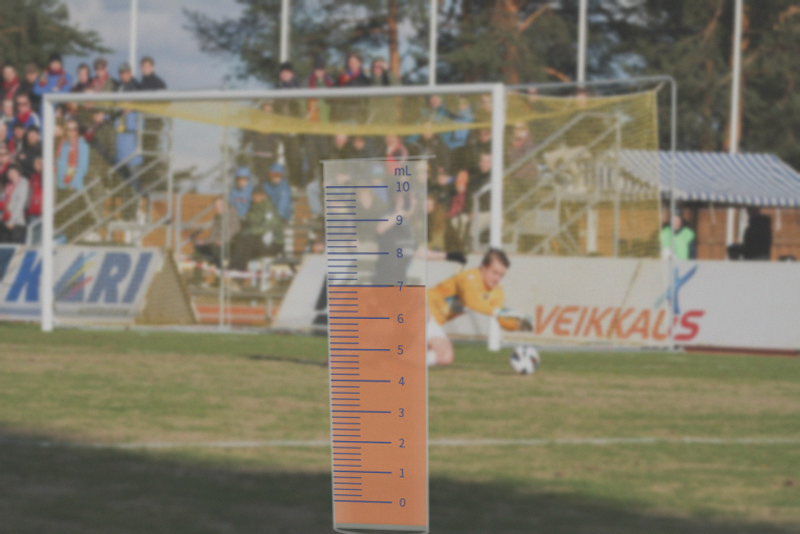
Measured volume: 7 mL
